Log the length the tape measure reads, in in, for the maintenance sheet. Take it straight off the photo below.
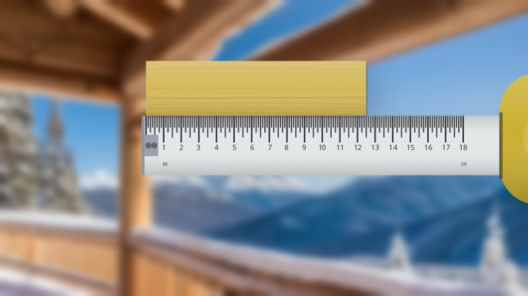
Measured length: 12.5 in
